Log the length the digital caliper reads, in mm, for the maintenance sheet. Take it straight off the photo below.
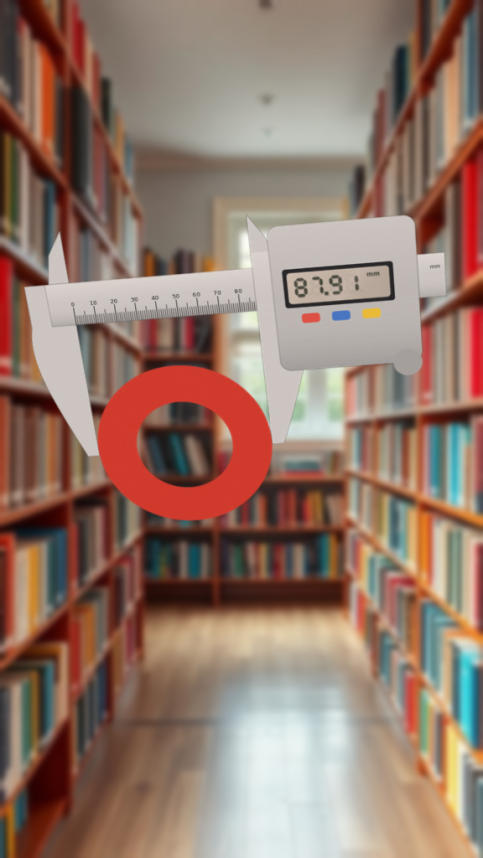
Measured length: 87.91 mm
